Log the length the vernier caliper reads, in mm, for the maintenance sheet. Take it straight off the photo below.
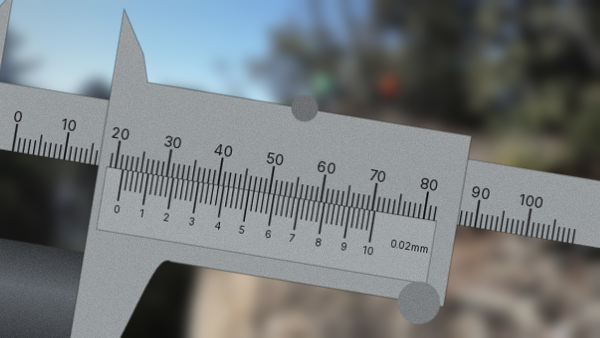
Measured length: 21.5 mm
